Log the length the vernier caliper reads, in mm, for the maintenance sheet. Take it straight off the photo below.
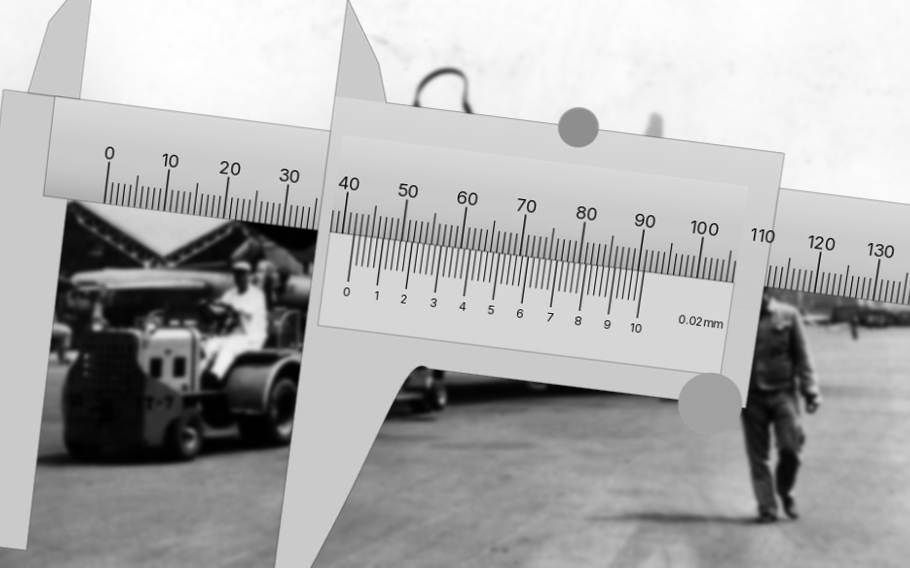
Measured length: 42.0 mm
